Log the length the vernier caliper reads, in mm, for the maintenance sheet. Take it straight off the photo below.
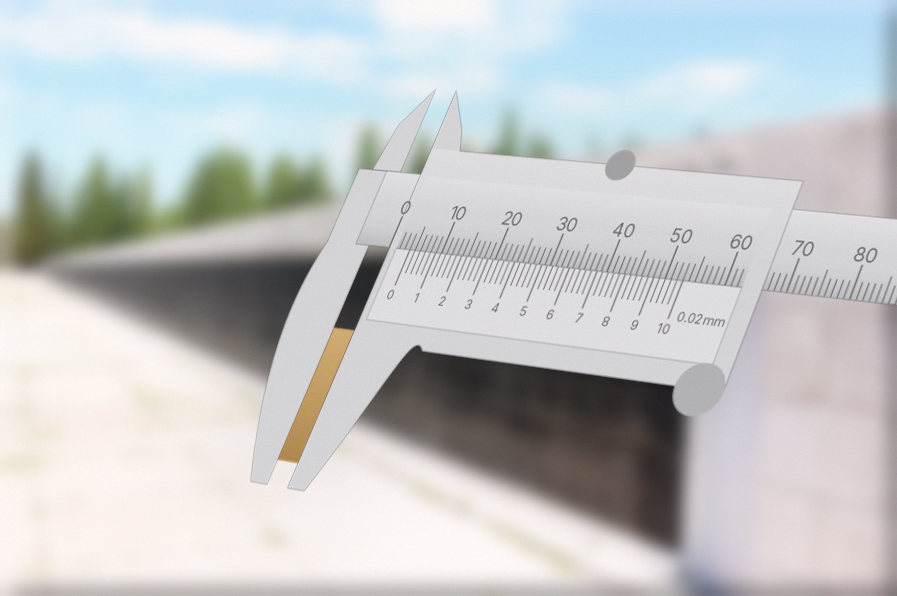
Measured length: 4.0 mm
